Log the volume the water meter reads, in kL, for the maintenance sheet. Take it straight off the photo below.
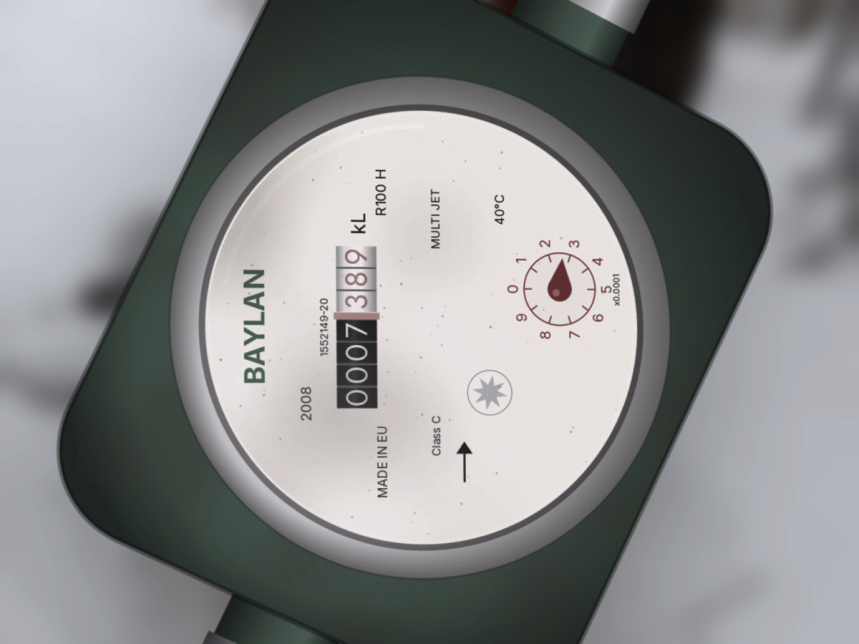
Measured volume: 7.3892 kL
